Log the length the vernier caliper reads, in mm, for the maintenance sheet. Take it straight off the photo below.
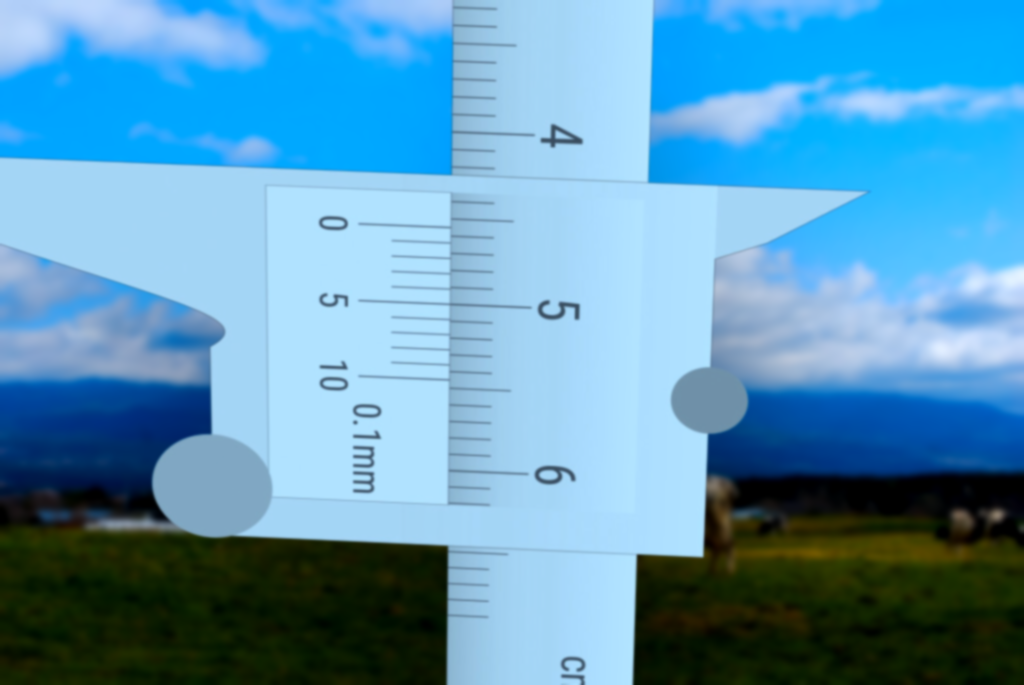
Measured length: 45.5 mm
